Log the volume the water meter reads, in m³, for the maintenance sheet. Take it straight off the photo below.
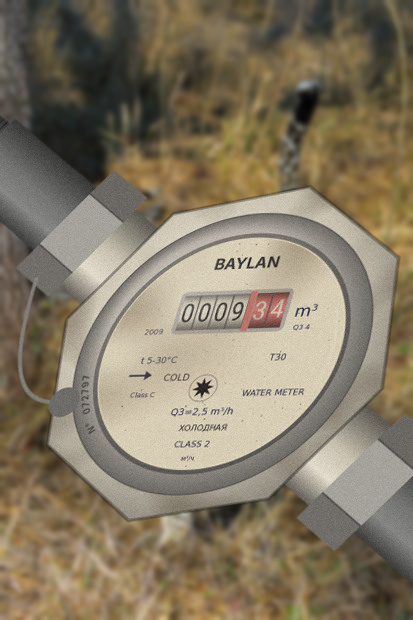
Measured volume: 9.34 m³
